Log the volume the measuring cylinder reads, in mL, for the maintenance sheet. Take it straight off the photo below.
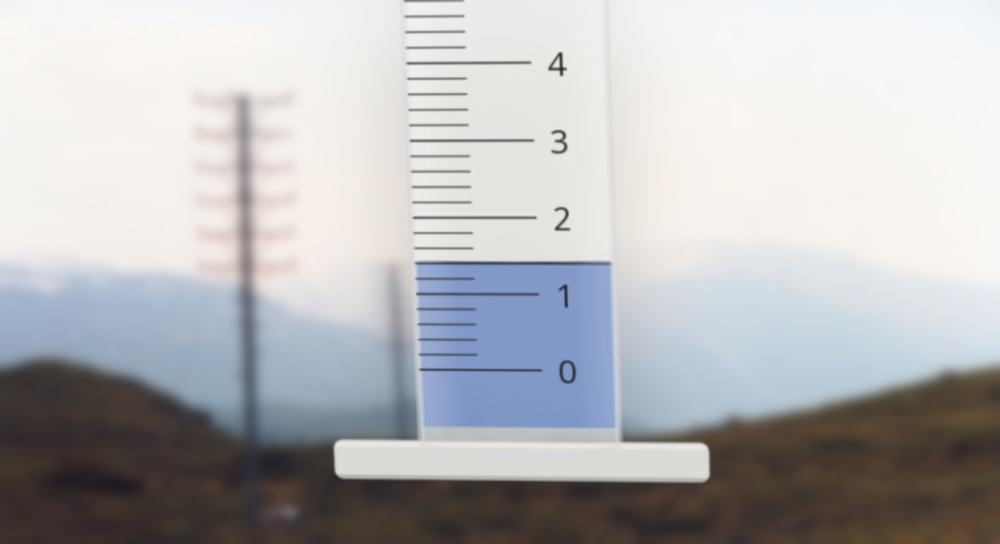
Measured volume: 1.4 mL
